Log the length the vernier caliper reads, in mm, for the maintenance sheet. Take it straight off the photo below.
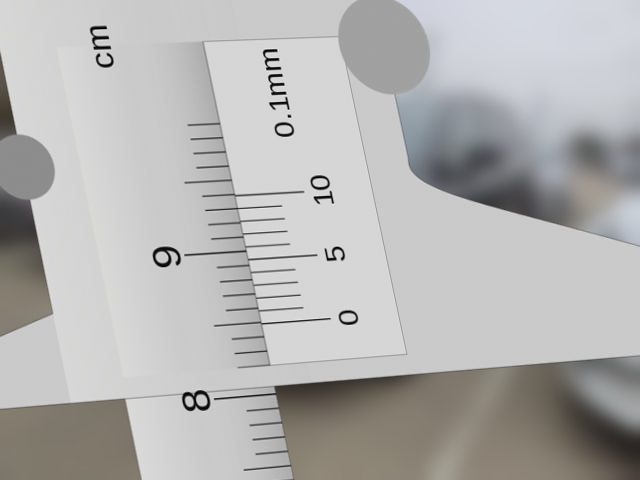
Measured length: 84.9 mm
